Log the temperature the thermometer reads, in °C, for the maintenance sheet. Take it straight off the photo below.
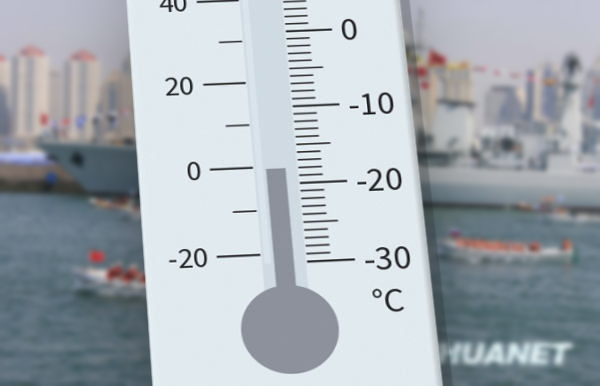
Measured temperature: -18 °C
